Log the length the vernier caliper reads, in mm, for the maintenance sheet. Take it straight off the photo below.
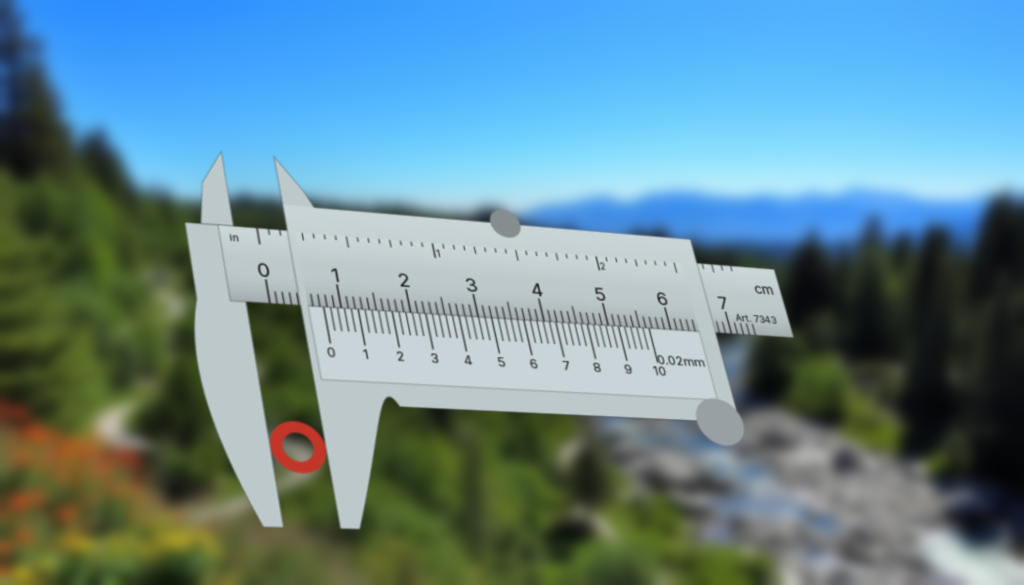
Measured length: 7.5 mm
